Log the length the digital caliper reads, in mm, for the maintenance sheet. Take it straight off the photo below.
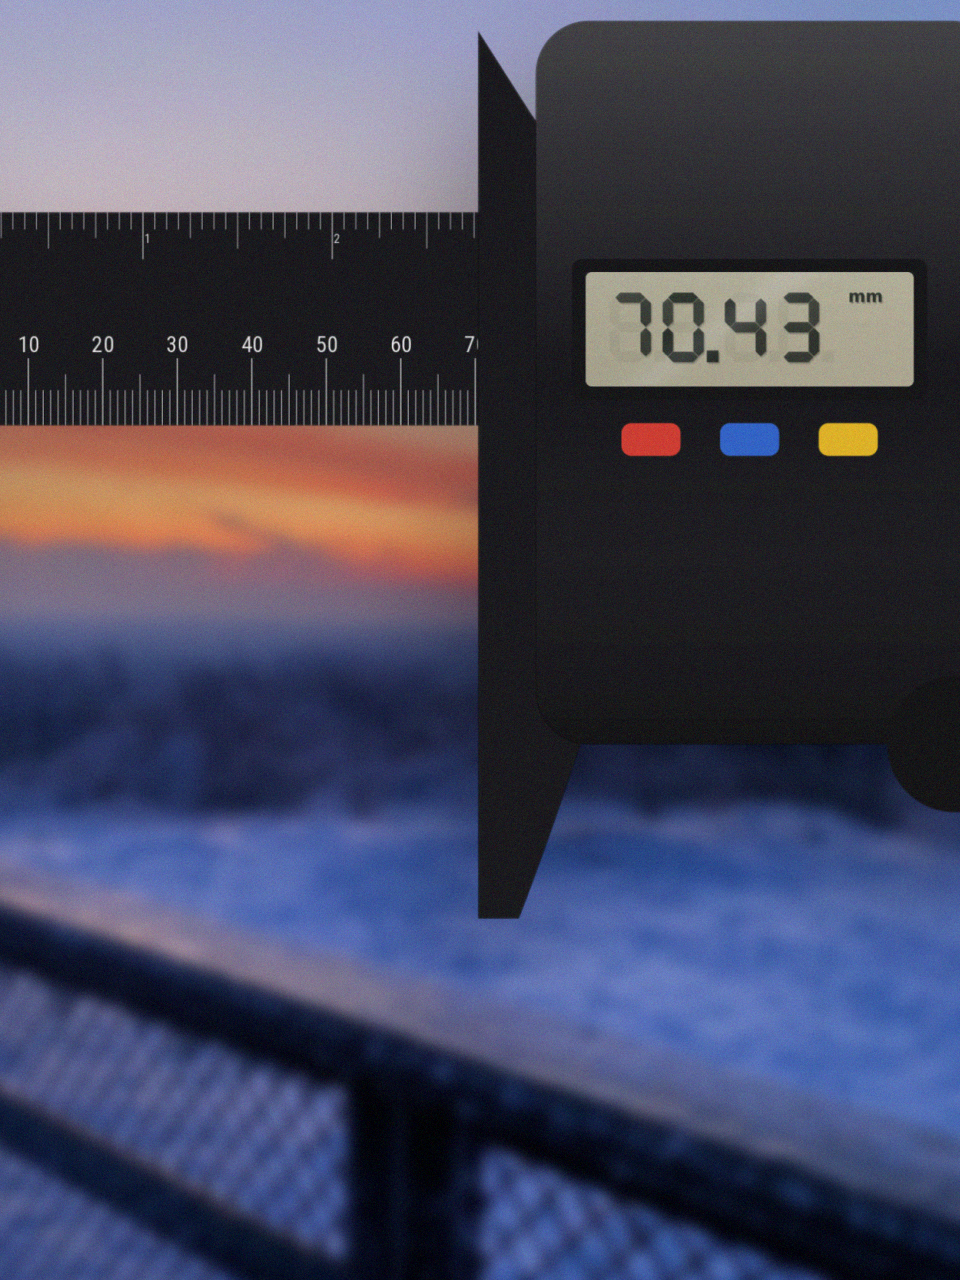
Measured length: 70.43 mm
